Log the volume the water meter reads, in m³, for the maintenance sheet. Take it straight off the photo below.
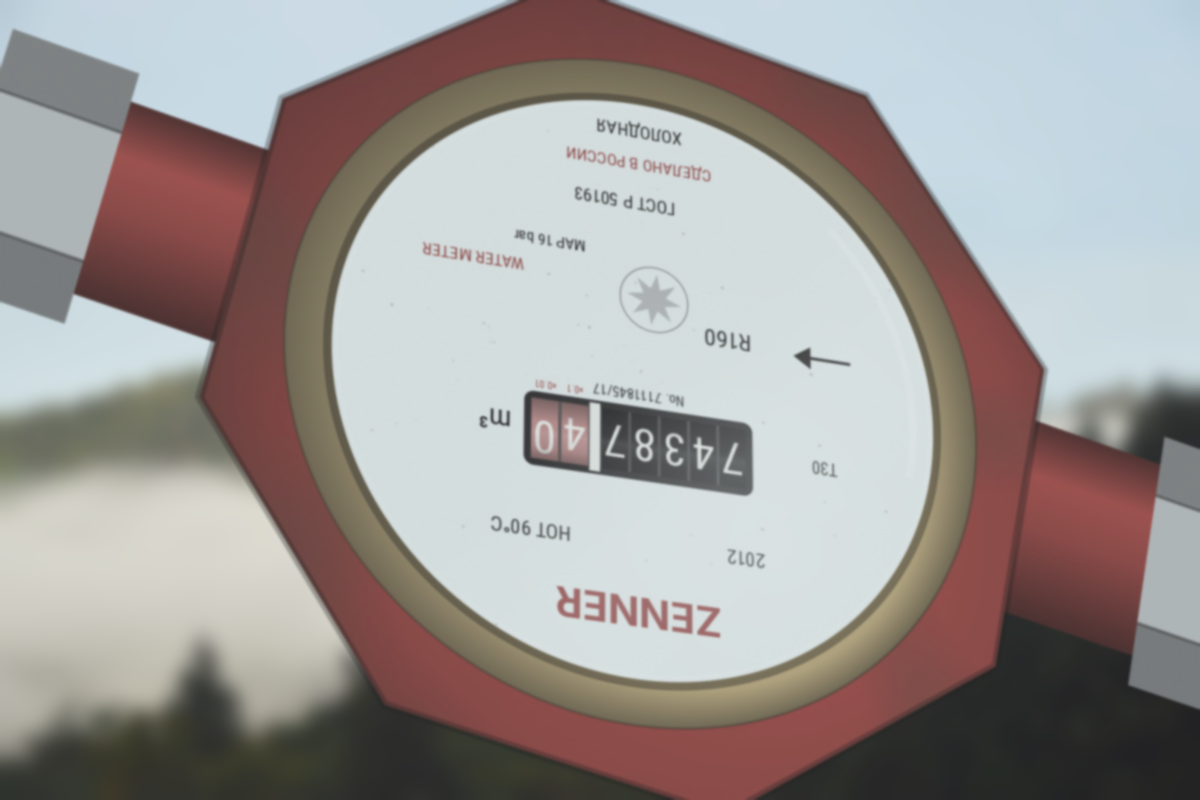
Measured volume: 74387.40 m³
